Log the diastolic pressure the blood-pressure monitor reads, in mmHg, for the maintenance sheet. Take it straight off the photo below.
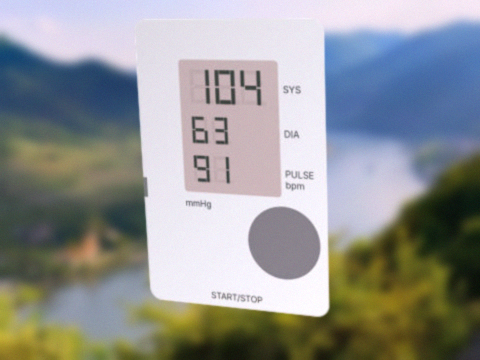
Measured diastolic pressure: 63 mmHg
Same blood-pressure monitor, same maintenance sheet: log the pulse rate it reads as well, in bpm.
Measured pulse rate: 91 bpm
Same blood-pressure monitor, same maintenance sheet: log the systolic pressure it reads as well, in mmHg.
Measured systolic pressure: 104 mmHg
